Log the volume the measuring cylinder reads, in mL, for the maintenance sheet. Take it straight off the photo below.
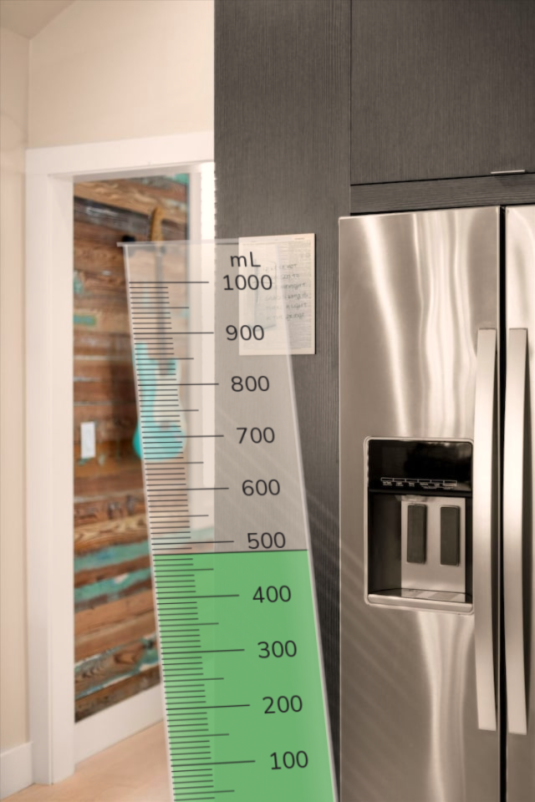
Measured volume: 480 mL
